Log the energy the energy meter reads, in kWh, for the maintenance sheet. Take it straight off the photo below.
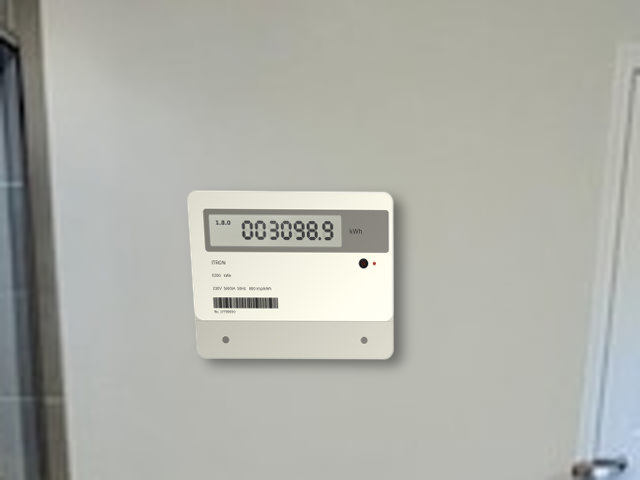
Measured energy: 3098.9 kWh
